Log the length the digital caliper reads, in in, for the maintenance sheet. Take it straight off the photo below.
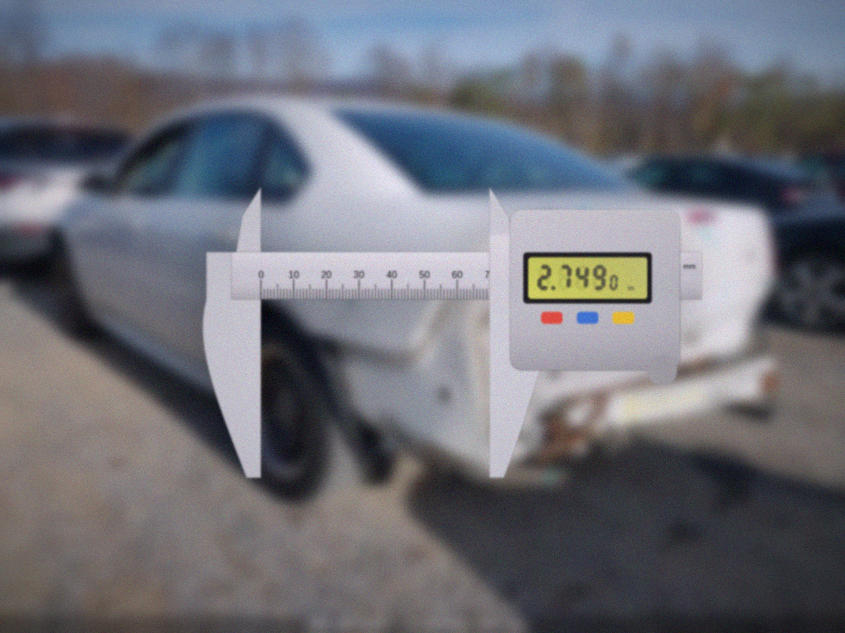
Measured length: 2.7490 in
